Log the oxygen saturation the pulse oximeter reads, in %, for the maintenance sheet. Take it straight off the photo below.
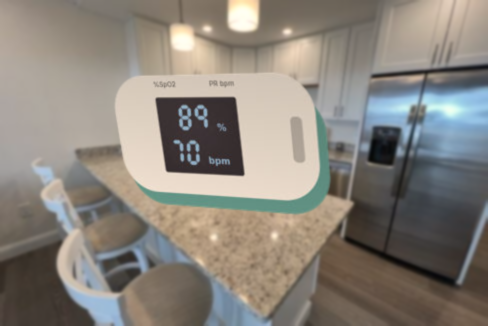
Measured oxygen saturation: 89 %
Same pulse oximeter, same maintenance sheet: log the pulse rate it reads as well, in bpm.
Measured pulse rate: 70 bpm
